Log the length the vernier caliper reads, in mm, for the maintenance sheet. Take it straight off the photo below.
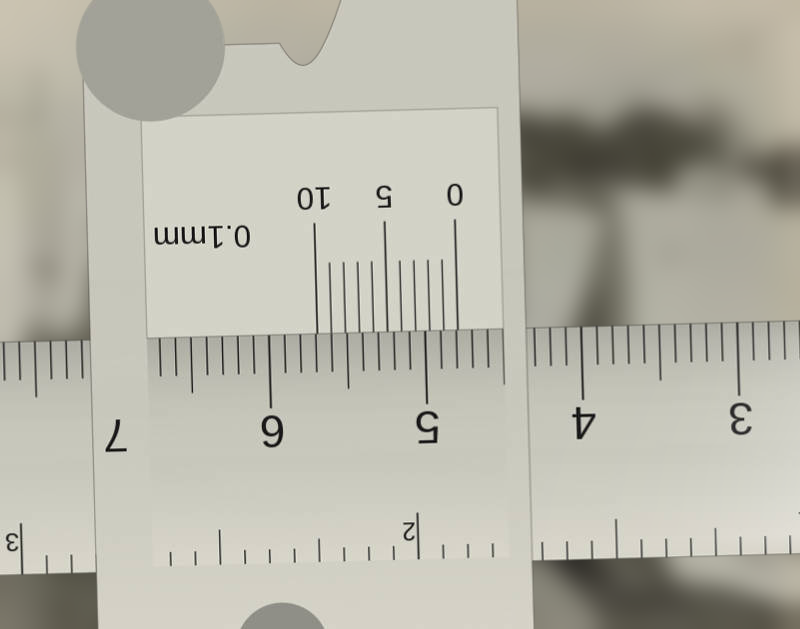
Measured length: 47.9 mm
